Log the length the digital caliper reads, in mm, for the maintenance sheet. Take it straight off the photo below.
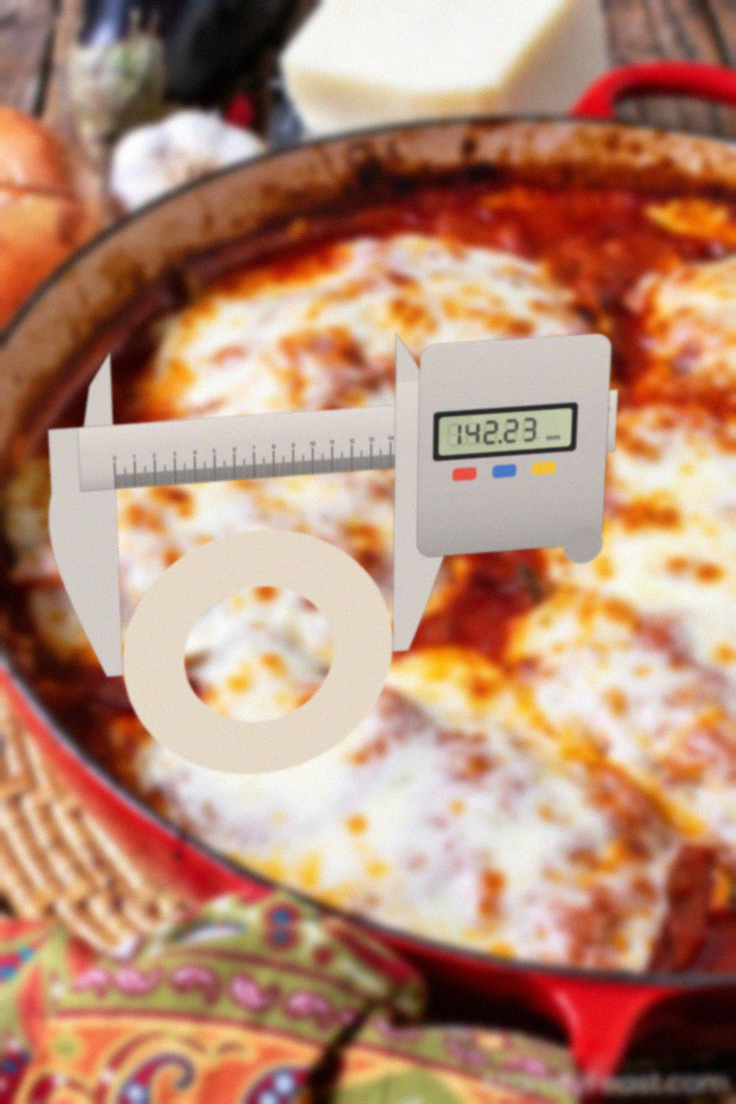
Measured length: 142.23 mm
